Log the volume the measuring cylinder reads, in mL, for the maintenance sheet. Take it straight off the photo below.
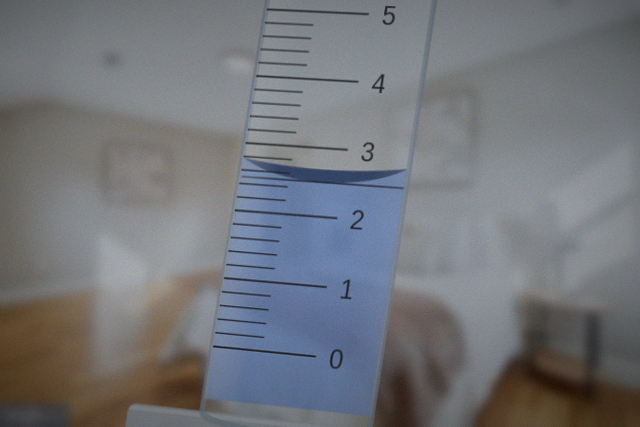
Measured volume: 2.5 mL
